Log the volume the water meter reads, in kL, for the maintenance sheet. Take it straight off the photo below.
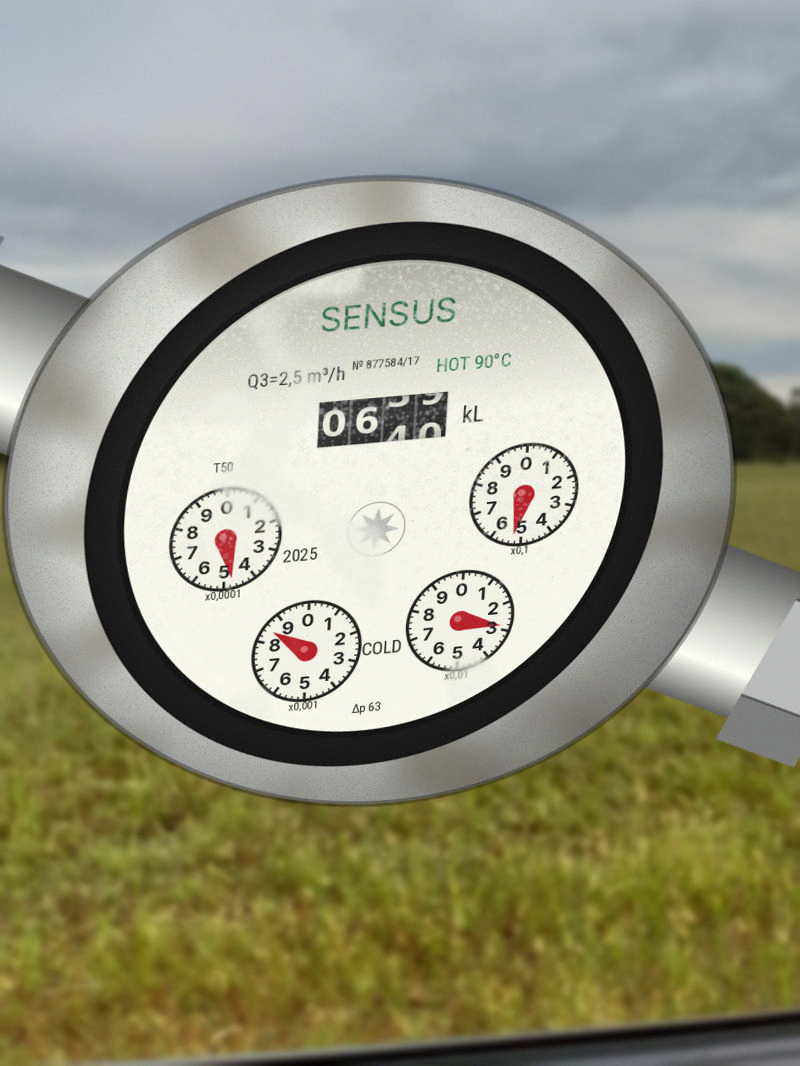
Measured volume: 639.5284 kL
